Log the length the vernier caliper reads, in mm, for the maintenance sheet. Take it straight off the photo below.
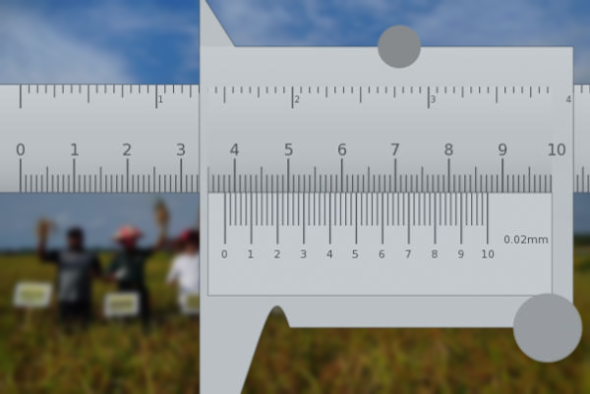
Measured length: 38.2 mm
